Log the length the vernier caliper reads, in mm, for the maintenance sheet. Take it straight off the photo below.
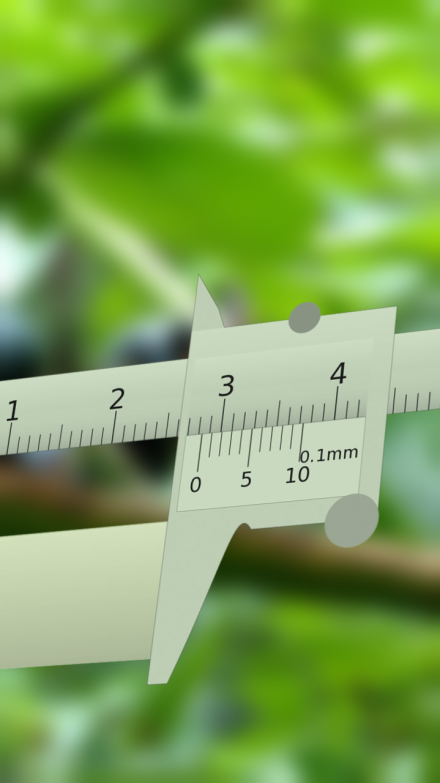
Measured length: 28.3 mm
